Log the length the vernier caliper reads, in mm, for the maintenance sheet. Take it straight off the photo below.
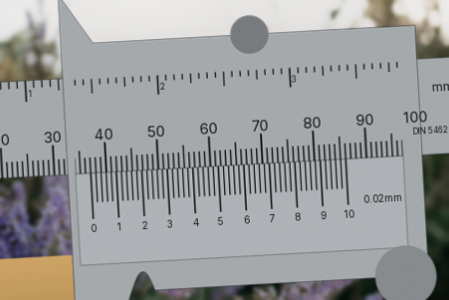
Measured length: 37.0 mm
